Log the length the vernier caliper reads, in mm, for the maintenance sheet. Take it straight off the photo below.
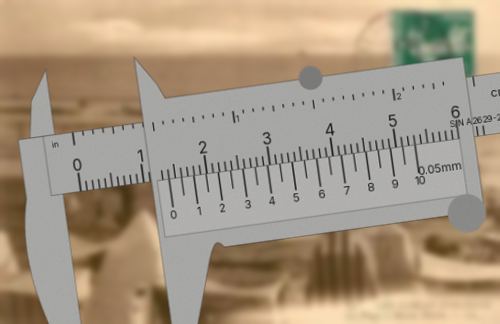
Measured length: 14.0 mm
